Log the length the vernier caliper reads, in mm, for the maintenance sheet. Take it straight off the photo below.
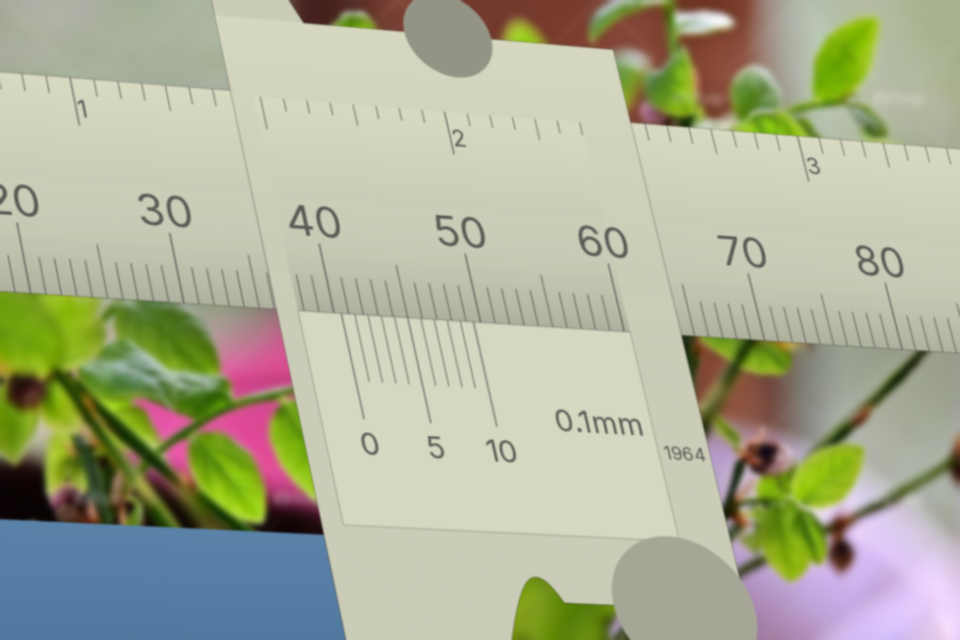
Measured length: 40.5 mm
